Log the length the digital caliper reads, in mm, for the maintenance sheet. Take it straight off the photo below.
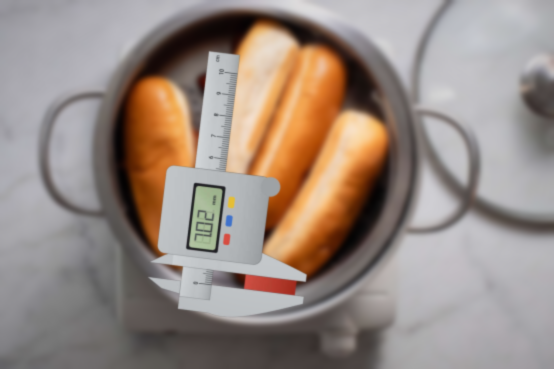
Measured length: 7.02 mm
